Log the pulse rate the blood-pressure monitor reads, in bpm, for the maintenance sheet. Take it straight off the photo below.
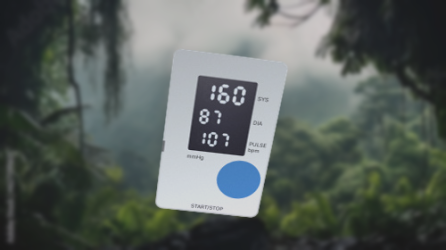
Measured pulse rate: 107 bpm
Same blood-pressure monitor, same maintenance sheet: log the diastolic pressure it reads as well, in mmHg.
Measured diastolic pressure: 87 mmHg
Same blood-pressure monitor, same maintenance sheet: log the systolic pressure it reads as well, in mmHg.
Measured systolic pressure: 160 mmHg
